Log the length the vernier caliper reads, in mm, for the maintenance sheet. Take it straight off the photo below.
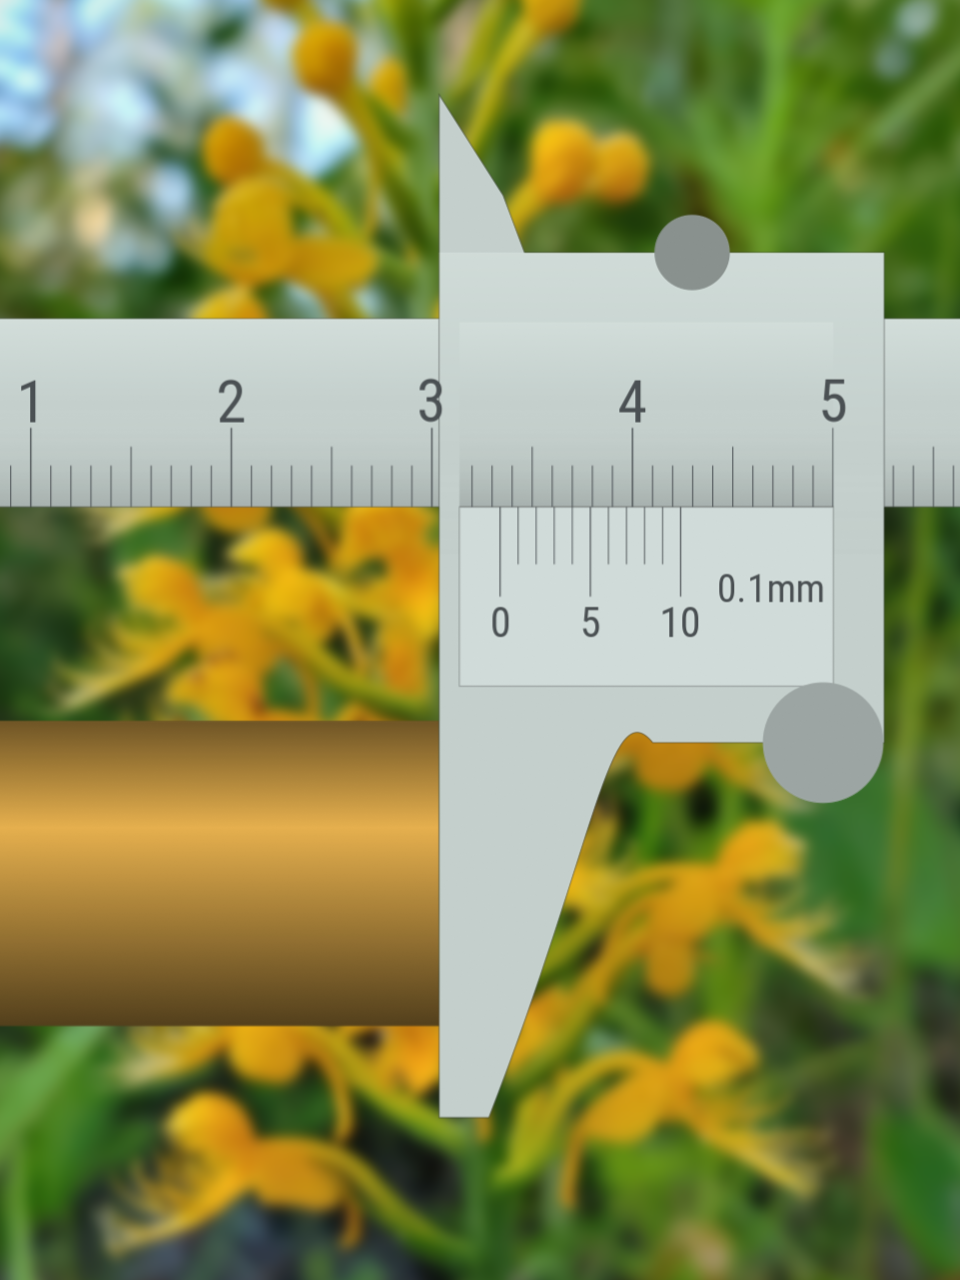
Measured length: 33.4 mm
